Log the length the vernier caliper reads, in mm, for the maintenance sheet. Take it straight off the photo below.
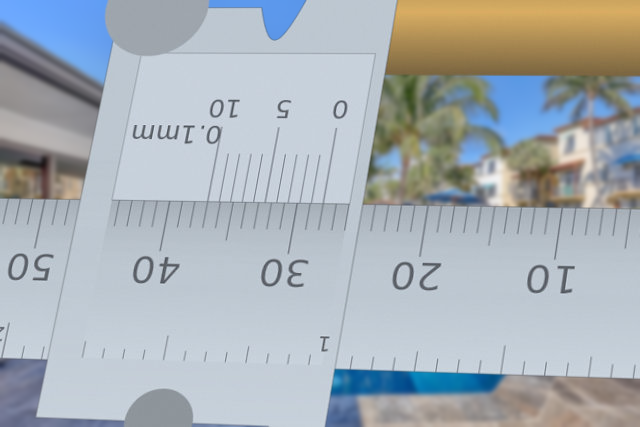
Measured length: 28.0 mm
